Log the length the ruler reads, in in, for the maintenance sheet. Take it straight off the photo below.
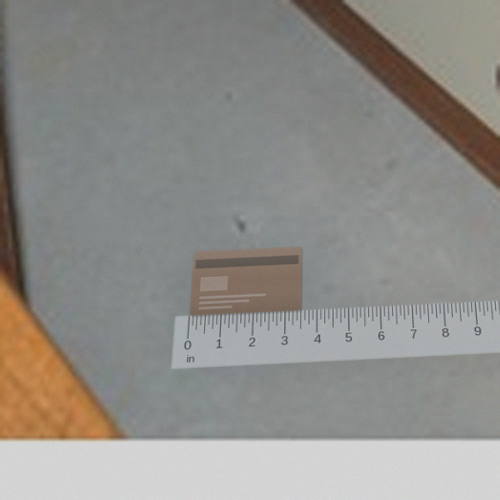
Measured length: 3.5 in
